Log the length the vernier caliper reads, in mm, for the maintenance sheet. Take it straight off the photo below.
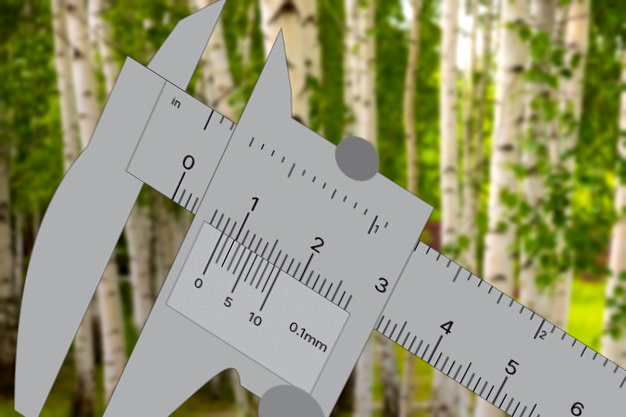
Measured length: 8.0 mm
